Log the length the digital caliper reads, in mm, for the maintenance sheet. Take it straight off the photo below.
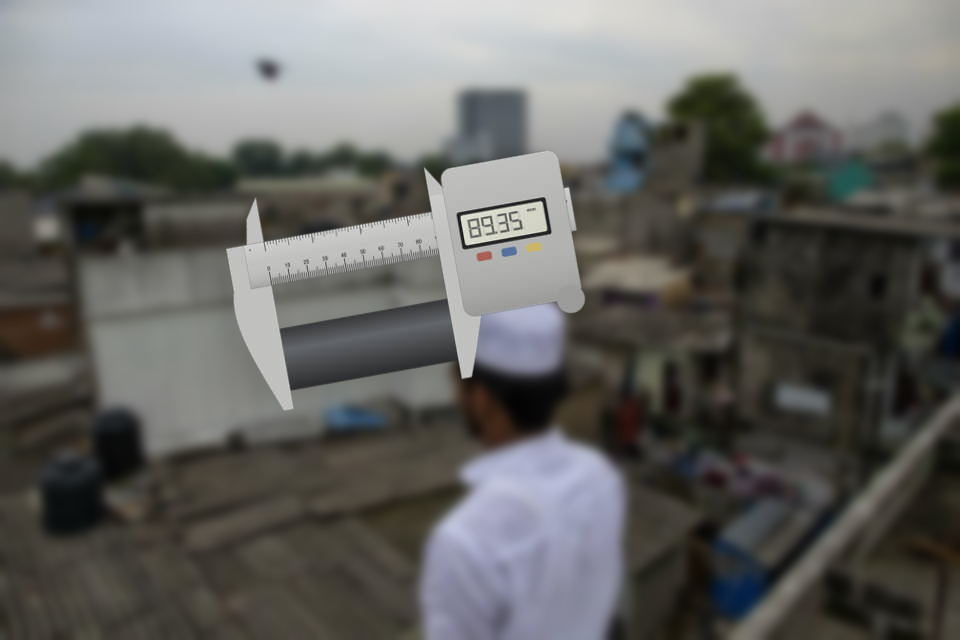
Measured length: 89.35 mm
